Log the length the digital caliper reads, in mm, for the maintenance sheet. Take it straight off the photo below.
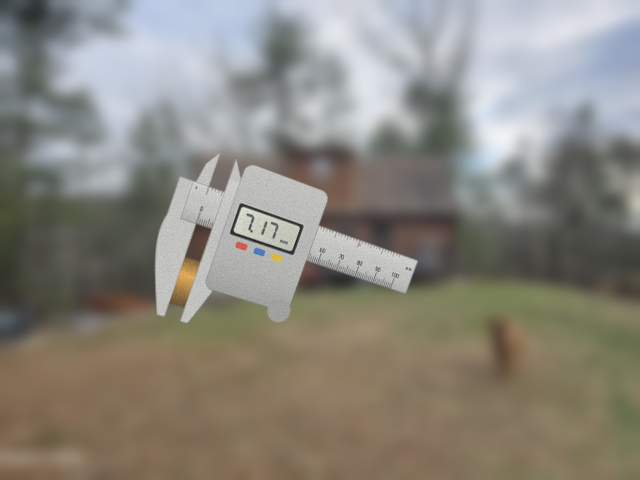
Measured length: 7.17 mm
